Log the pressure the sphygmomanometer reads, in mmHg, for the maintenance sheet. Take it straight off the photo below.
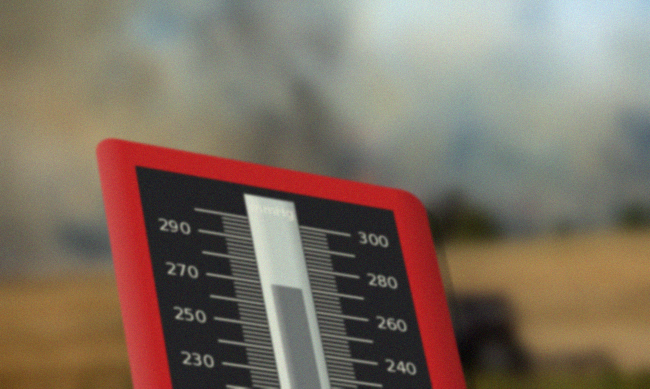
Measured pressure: 270 mmHg
